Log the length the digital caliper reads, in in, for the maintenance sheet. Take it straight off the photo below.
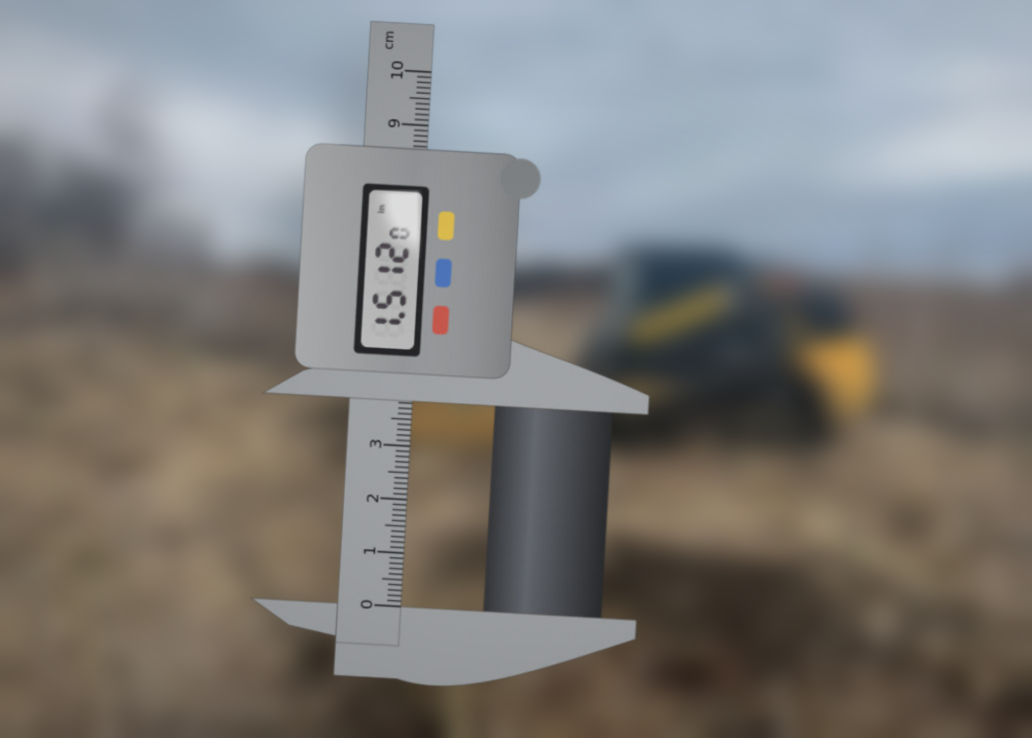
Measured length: 1.5120 in
